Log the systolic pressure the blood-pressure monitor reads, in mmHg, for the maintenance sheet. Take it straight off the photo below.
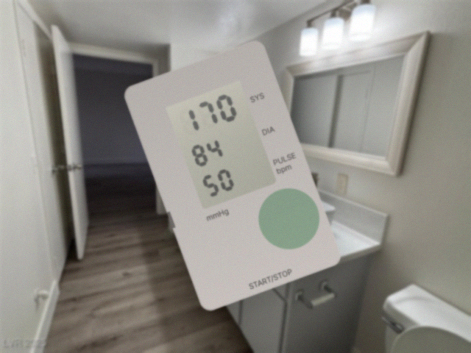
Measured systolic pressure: 170 mmHg
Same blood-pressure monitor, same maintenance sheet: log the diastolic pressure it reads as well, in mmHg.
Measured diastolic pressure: 84 mmHg
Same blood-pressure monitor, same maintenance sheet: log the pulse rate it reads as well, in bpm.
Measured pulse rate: 50 bpm
